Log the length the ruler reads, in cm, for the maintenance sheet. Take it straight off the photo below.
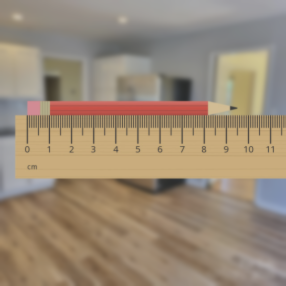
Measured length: 9.5 cm
